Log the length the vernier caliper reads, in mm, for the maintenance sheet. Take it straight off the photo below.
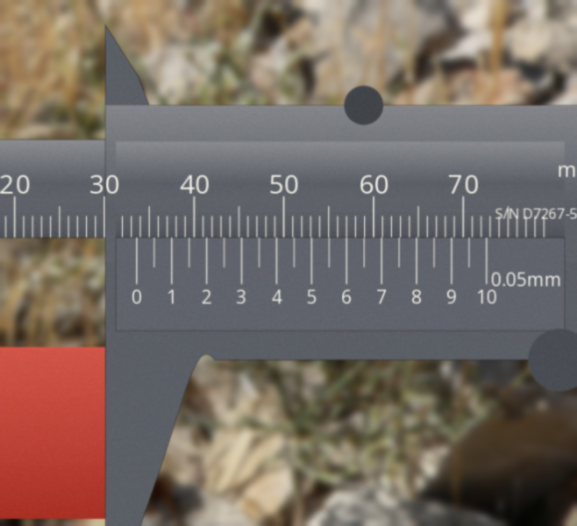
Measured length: 33.6 mm
